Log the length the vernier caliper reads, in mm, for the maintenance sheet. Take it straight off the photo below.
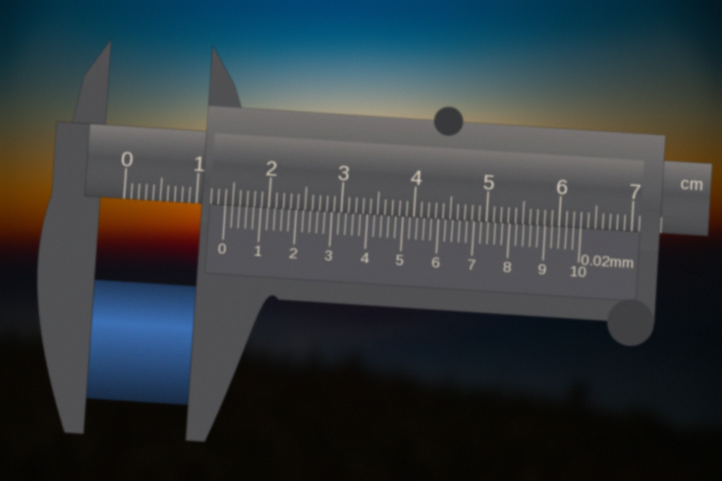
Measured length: 14.0 mm
